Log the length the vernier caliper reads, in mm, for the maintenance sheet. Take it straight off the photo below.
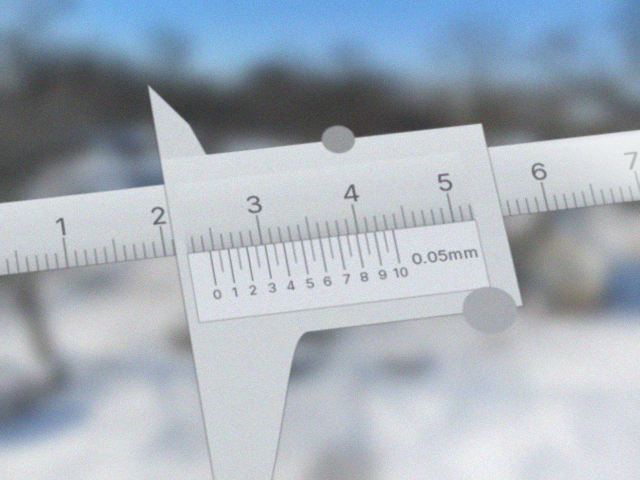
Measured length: 24.6 mm
